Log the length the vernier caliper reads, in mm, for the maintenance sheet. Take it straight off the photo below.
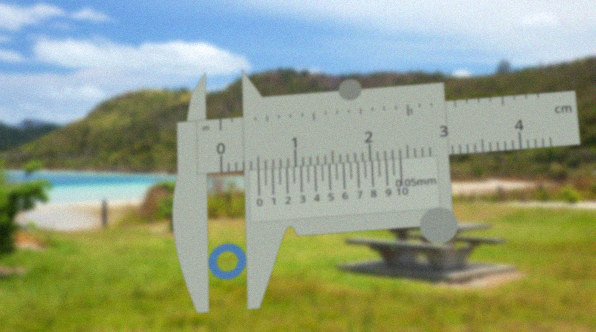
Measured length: 5.0 mm
